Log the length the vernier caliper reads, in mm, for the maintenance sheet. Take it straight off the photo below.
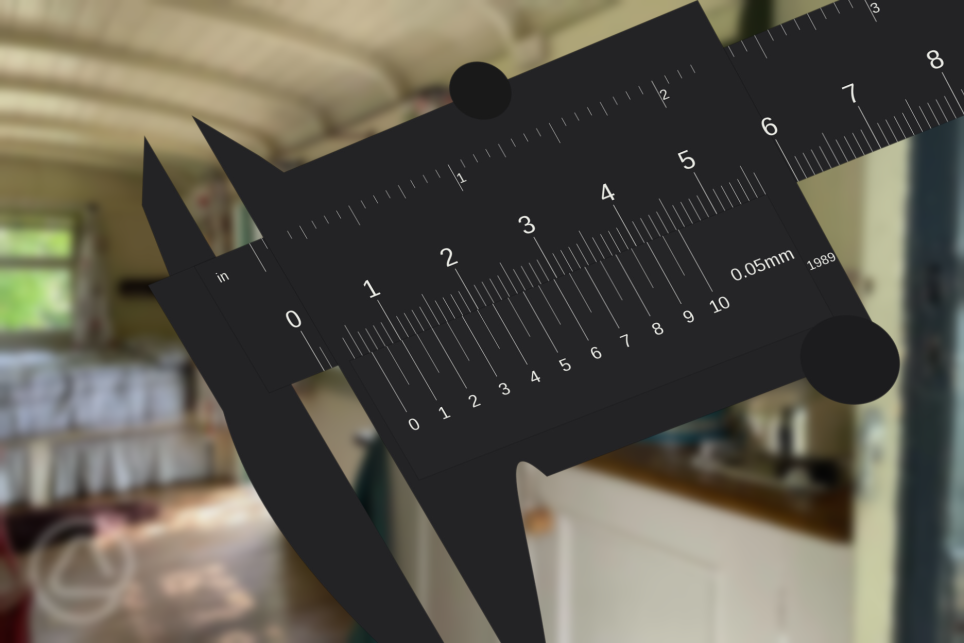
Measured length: 6.2 mm
